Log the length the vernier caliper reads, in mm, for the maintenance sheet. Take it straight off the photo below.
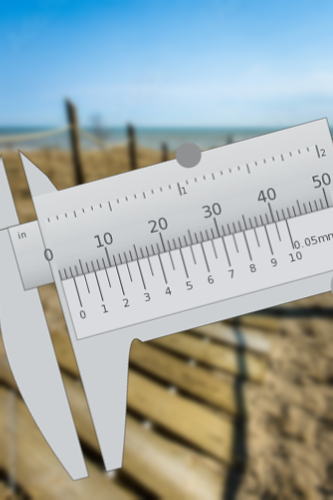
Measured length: 3.2 mm
